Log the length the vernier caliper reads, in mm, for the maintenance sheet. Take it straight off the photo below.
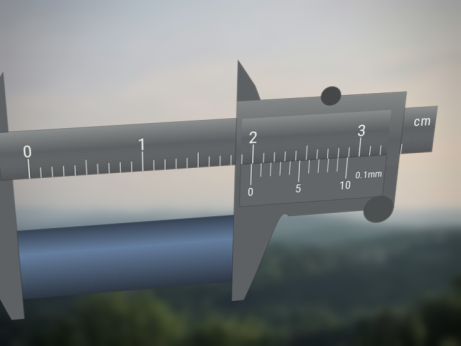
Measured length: 19.9 mm
